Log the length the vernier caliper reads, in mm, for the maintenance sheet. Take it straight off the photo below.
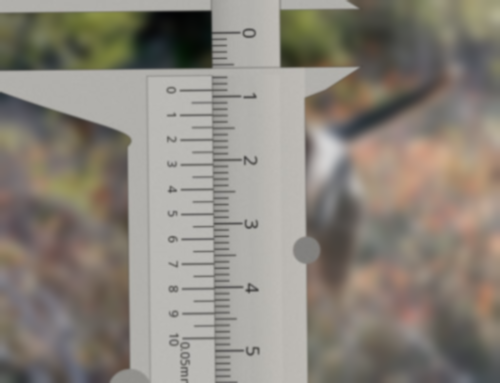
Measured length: 9.0 mm
